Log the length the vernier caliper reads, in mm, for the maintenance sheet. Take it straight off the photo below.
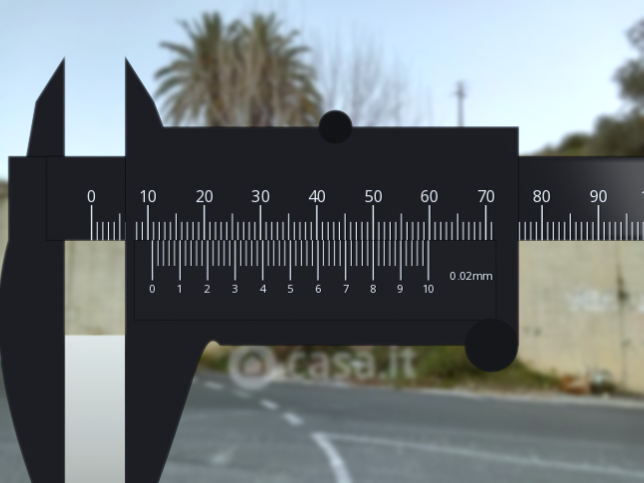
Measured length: 10.8 mm
